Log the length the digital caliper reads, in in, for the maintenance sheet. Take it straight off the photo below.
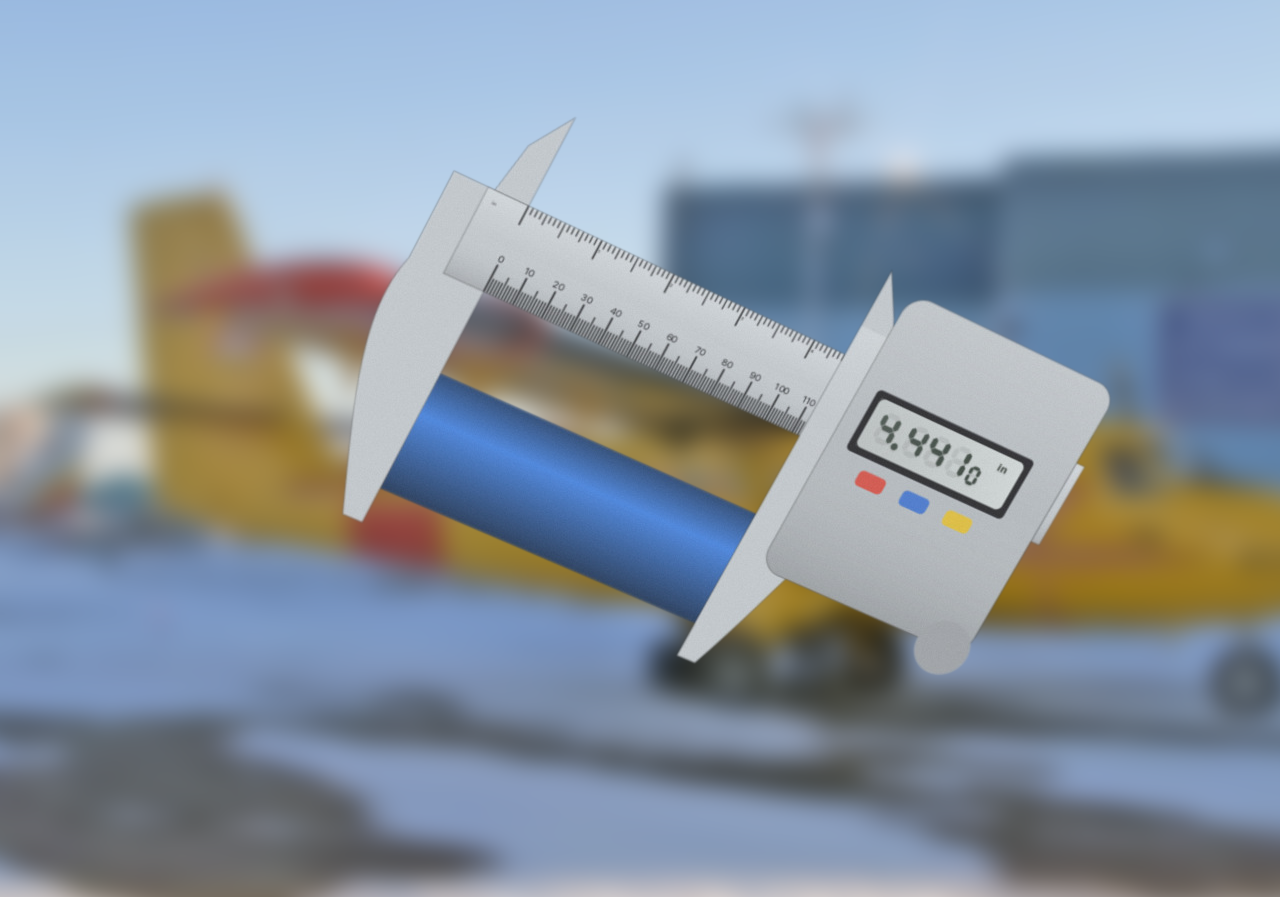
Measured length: 4.4410 in
